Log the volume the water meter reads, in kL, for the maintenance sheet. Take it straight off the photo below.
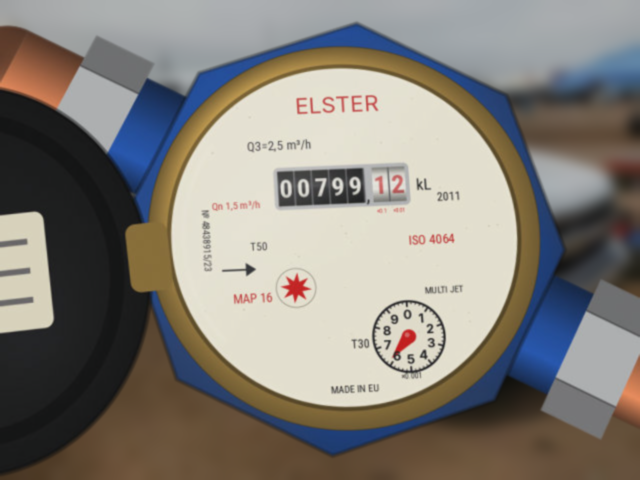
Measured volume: 799.126 kL
